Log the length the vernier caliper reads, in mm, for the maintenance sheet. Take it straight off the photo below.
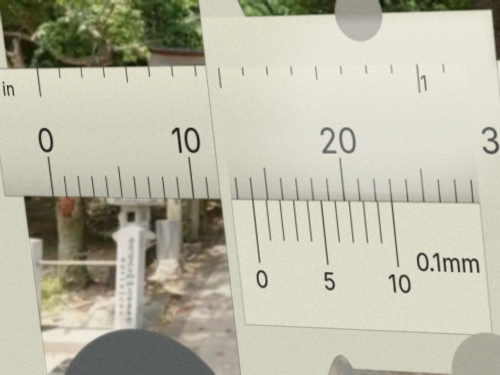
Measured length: 14.0 mm
